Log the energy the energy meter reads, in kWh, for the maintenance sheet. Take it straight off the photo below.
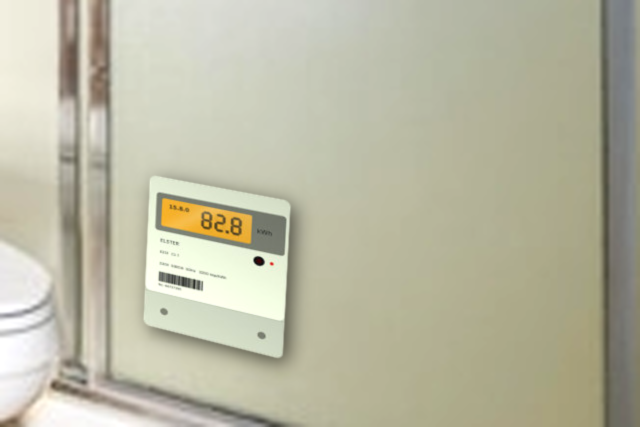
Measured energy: 82.8 kWh
